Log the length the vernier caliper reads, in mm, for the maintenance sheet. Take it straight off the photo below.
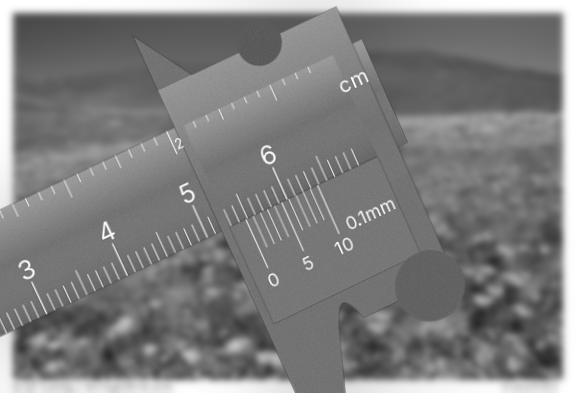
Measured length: 54.8 mm
